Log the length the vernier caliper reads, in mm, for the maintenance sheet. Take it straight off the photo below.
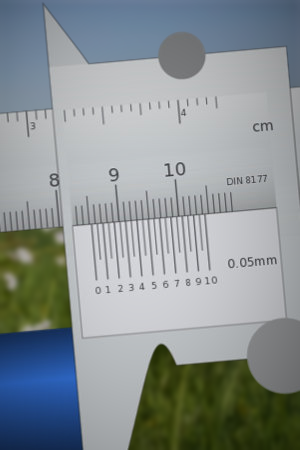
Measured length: 85.4 mm
